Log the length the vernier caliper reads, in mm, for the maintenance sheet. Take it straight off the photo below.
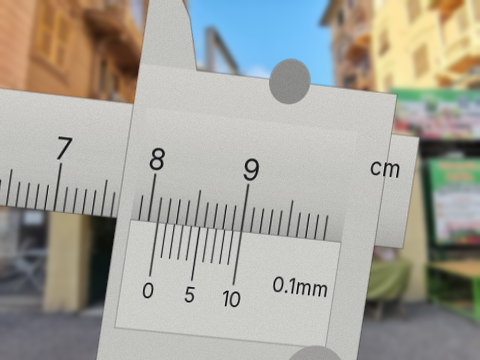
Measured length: 81.0 mm
